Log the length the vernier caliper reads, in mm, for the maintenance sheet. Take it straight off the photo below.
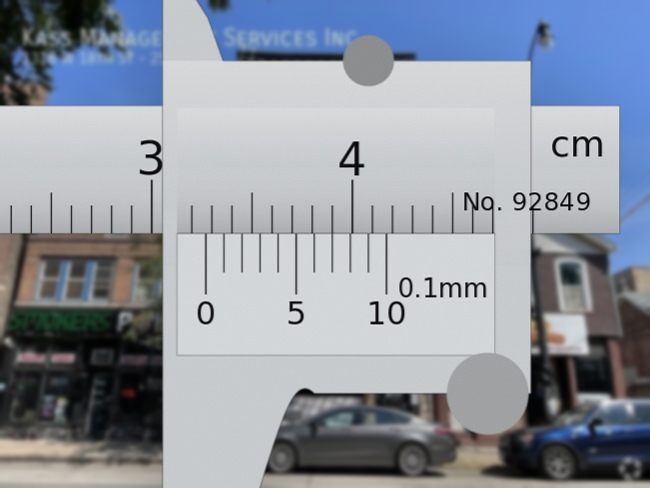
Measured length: 32.7 mm
